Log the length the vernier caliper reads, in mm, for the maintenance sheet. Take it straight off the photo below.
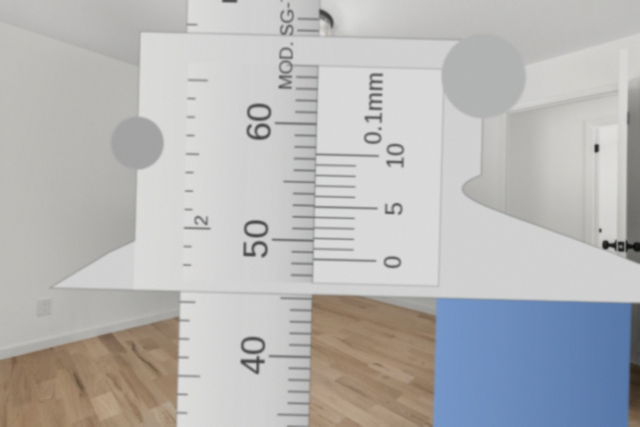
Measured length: 48.4 mm
